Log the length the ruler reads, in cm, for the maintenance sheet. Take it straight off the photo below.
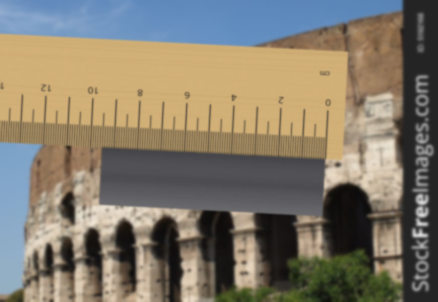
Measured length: 9.5 cm
